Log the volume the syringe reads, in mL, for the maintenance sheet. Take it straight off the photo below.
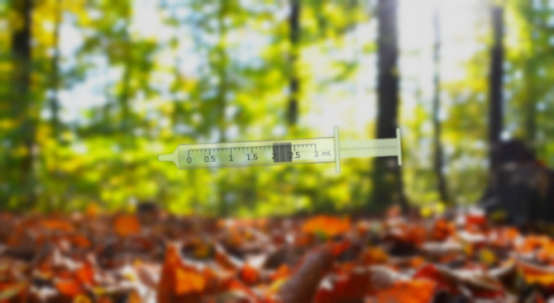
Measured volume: 2 mL
